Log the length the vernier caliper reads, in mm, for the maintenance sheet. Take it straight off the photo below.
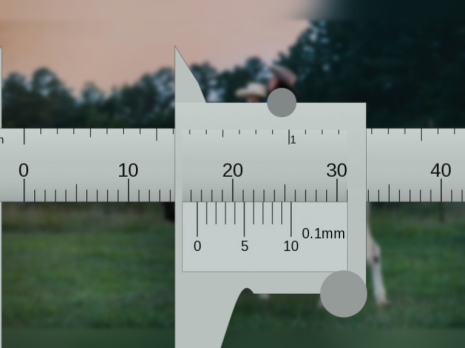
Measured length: 16.6 mm
